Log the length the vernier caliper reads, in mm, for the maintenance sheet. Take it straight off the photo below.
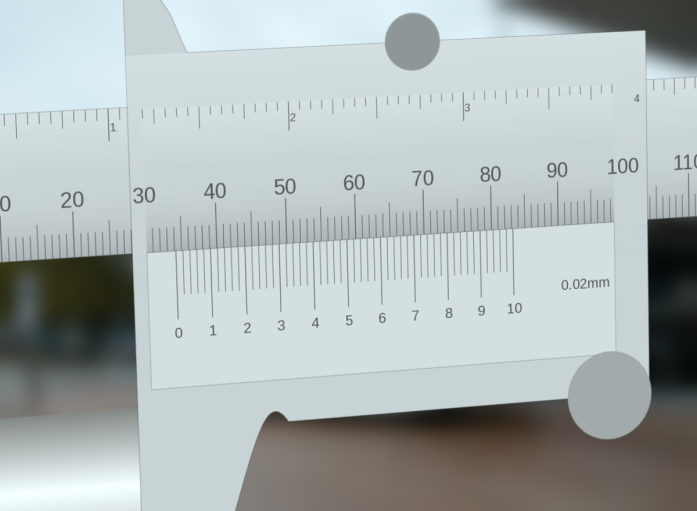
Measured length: 34.2 mm
